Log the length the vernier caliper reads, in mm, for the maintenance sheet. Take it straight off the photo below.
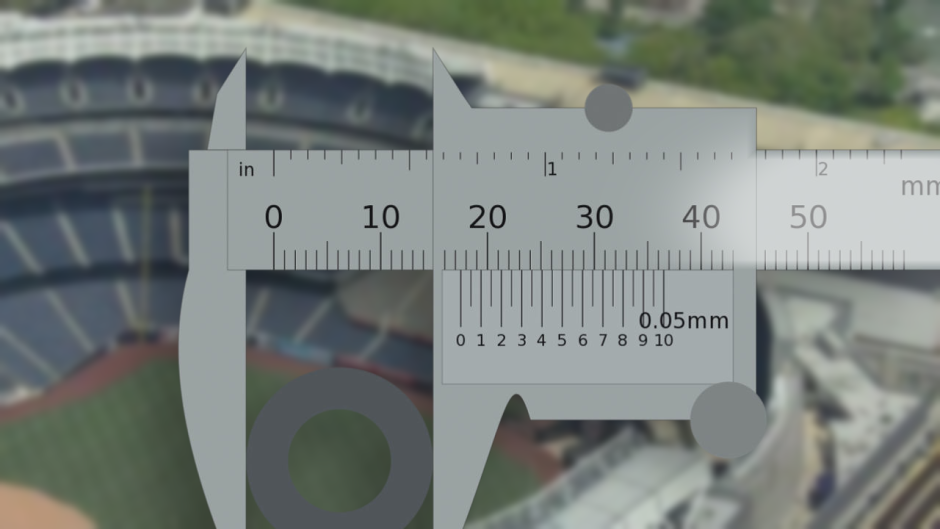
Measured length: 17.5 mm
